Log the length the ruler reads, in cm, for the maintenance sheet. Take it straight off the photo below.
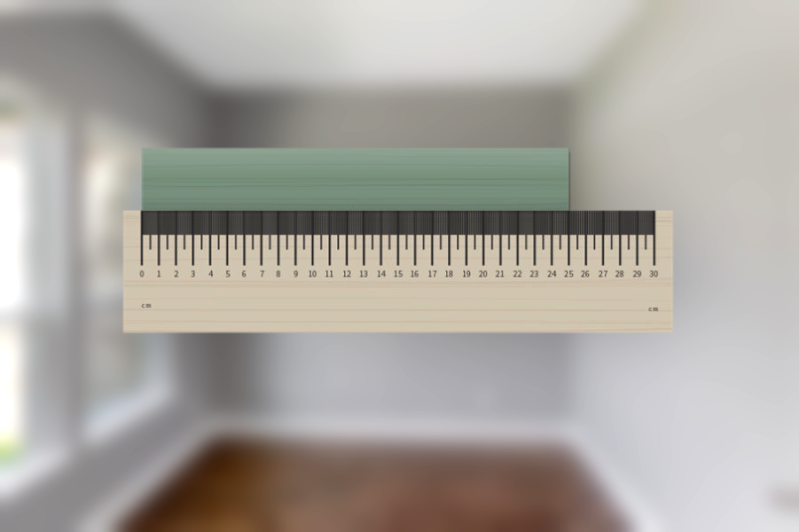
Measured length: 25 cm
